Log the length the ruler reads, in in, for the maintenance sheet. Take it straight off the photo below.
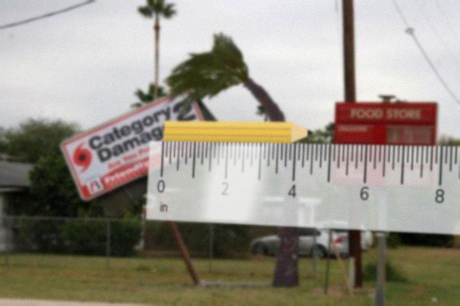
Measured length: 4.5 in
